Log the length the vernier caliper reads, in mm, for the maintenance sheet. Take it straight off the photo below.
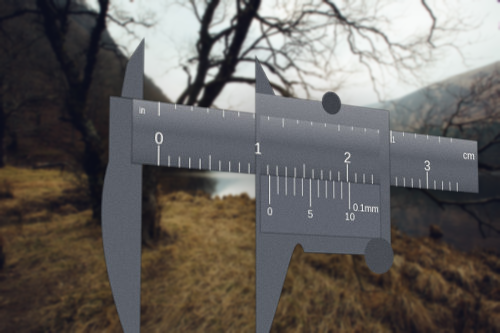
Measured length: 11.2 mm
